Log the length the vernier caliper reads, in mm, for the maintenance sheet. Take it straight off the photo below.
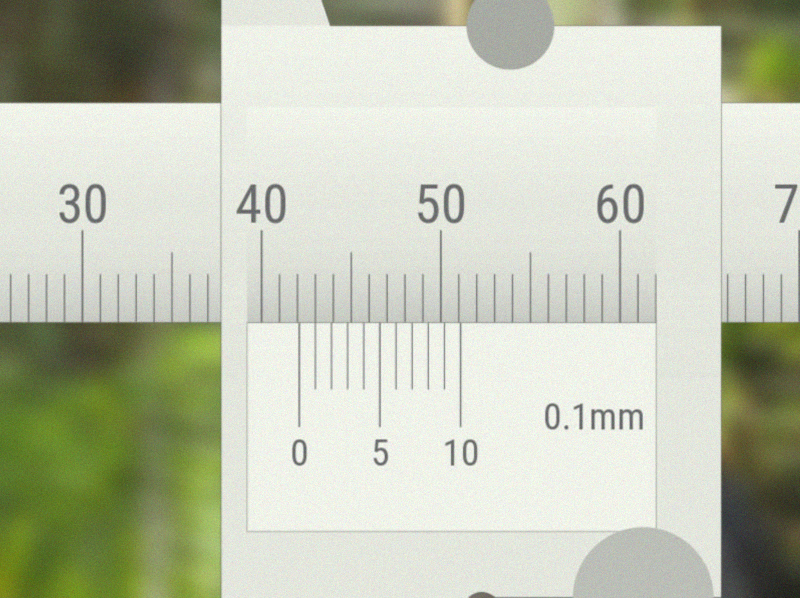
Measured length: 42.1 mm
